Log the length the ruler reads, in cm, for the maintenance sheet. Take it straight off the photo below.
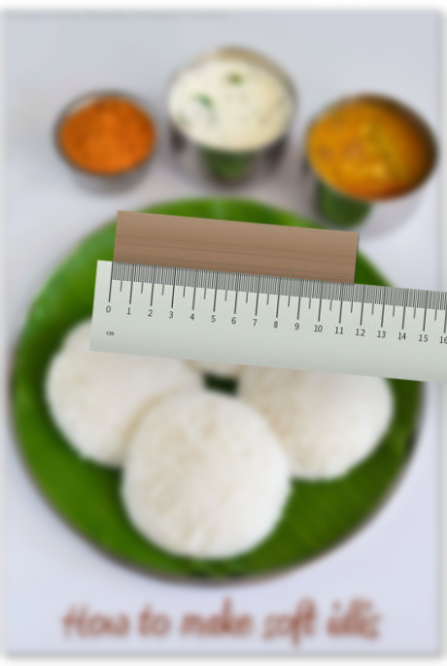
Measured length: 11.5 cm
